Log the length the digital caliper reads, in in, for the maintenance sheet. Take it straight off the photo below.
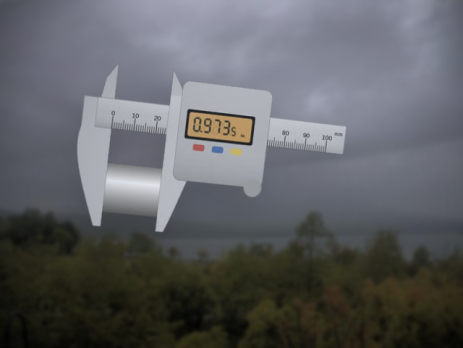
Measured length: 0.9735 in
